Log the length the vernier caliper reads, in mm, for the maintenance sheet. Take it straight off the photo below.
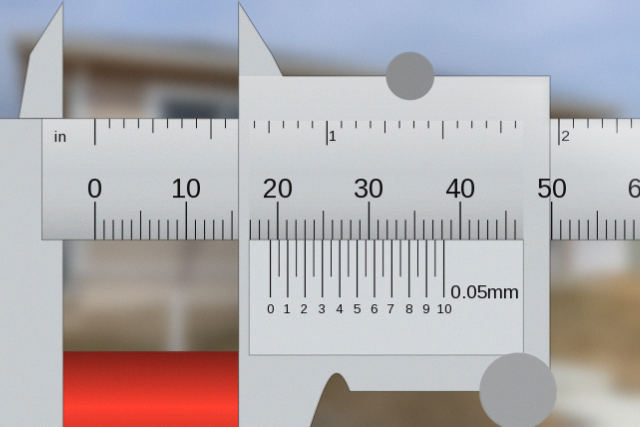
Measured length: 19.2 mm
